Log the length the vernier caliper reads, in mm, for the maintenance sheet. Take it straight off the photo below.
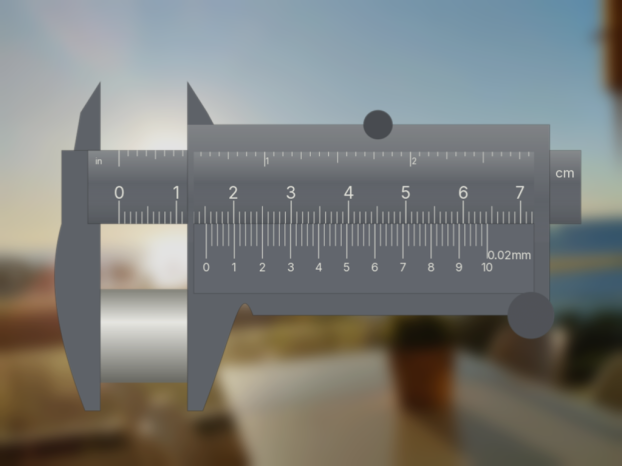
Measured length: 15.2 mm
